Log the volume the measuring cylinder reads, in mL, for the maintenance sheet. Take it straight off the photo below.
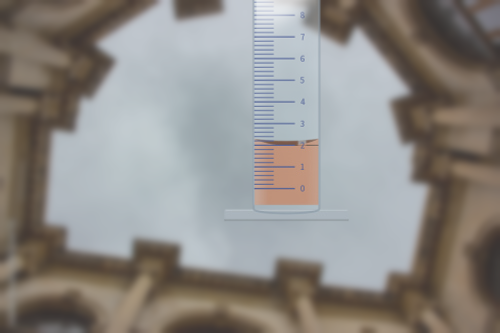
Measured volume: 2 mL
